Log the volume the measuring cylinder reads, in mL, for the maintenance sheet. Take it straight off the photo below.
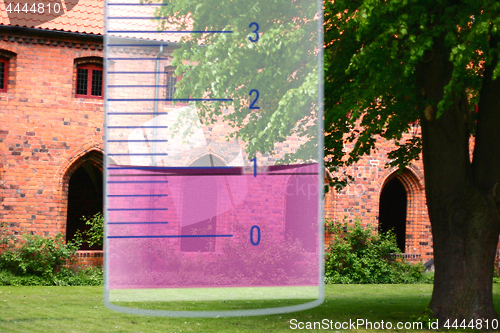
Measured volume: 0.9 mL
